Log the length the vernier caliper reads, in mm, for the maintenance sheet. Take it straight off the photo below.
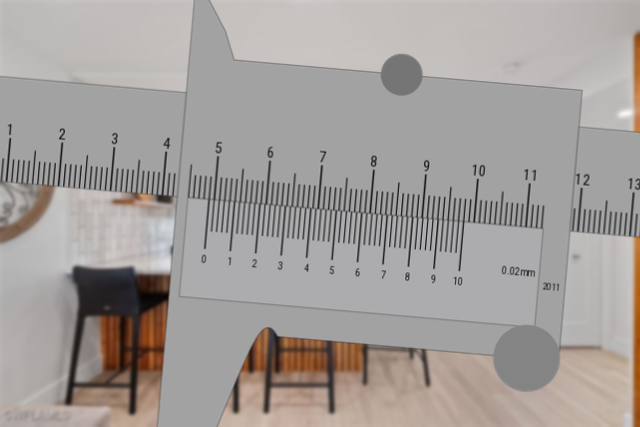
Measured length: 49.0 mm
